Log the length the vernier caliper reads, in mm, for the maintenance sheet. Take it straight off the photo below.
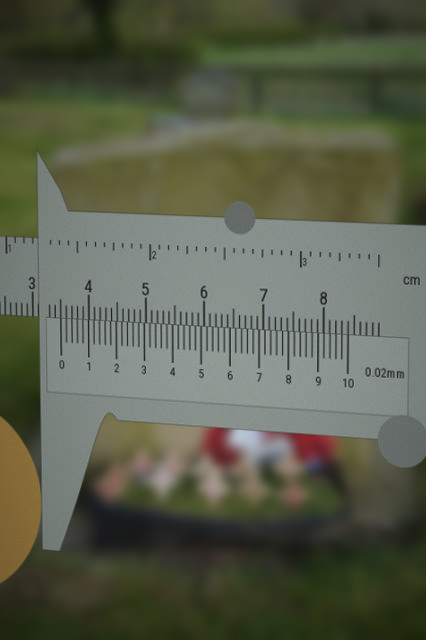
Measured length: 35.0 mm
